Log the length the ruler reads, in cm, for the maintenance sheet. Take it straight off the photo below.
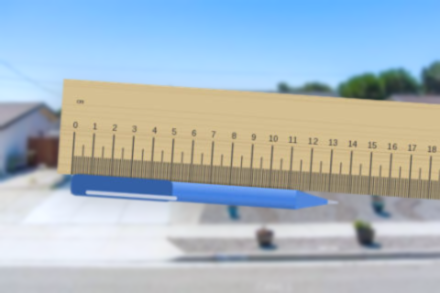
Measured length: 13.5 cm
